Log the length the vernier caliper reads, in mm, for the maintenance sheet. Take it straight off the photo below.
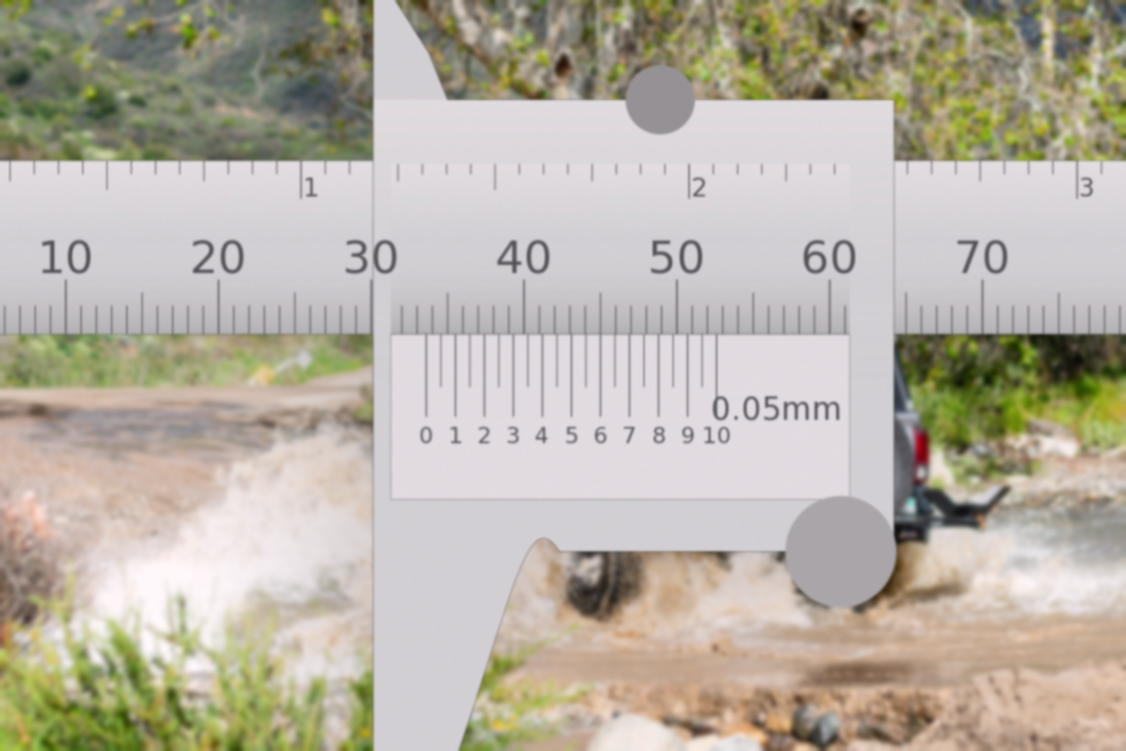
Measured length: 33.6 mm
